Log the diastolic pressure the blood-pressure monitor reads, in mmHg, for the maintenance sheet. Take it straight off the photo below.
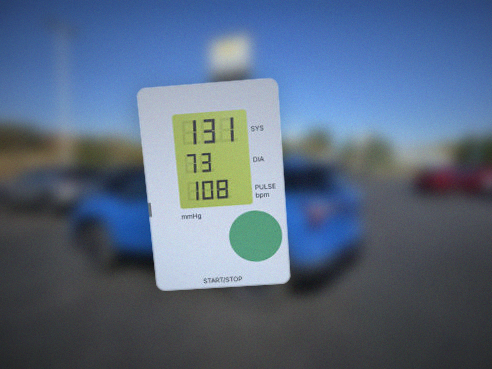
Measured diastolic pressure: 73 mmHg
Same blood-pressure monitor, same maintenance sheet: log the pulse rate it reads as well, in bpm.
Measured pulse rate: 108 bpm
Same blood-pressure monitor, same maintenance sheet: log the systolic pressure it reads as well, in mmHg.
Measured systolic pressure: 131 mmHg
